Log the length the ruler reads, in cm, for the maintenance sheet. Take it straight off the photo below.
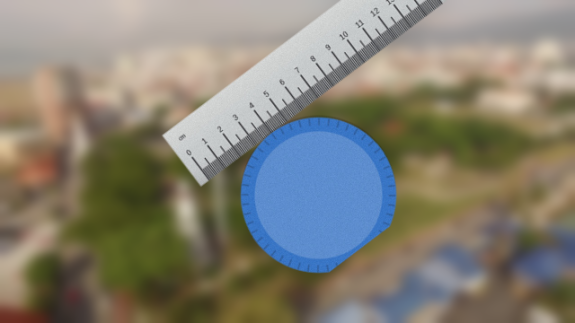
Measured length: 8 cm
